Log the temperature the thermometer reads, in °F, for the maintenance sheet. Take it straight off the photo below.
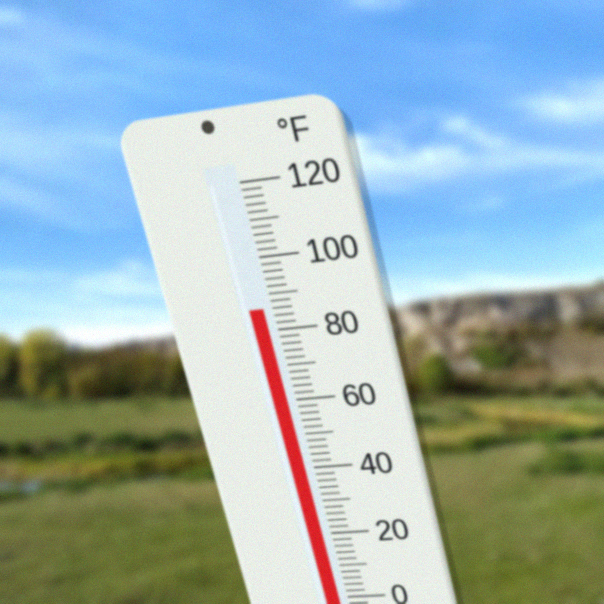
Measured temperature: 86 °F
